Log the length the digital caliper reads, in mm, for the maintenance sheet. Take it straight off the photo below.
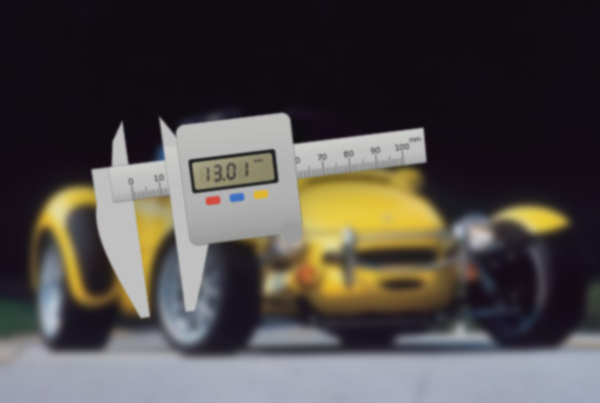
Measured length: 13.01 mm
